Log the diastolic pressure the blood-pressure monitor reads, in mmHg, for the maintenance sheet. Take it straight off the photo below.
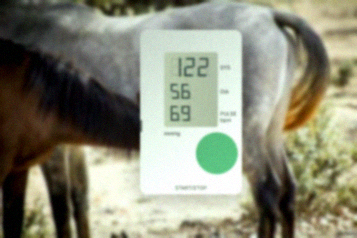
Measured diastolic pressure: 56 mmHg
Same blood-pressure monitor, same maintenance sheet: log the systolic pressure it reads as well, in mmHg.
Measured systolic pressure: 122 mmHg
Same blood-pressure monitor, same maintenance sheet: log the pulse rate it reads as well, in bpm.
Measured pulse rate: 69 bpm
